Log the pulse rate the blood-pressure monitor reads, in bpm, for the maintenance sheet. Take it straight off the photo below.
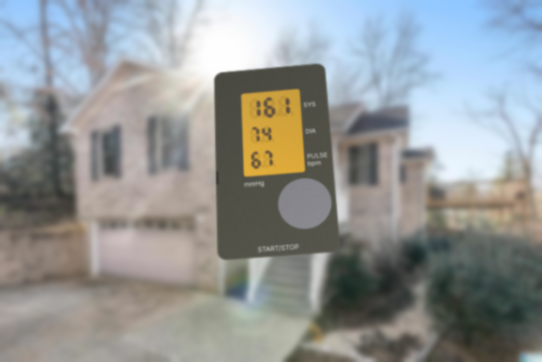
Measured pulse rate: 67 bpm
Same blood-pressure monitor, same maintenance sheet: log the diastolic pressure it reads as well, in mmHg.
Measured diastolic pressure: 74 mmHg
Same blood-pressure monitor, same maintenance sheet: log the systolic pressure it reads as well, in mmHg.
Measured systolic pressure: 161 mmHg
